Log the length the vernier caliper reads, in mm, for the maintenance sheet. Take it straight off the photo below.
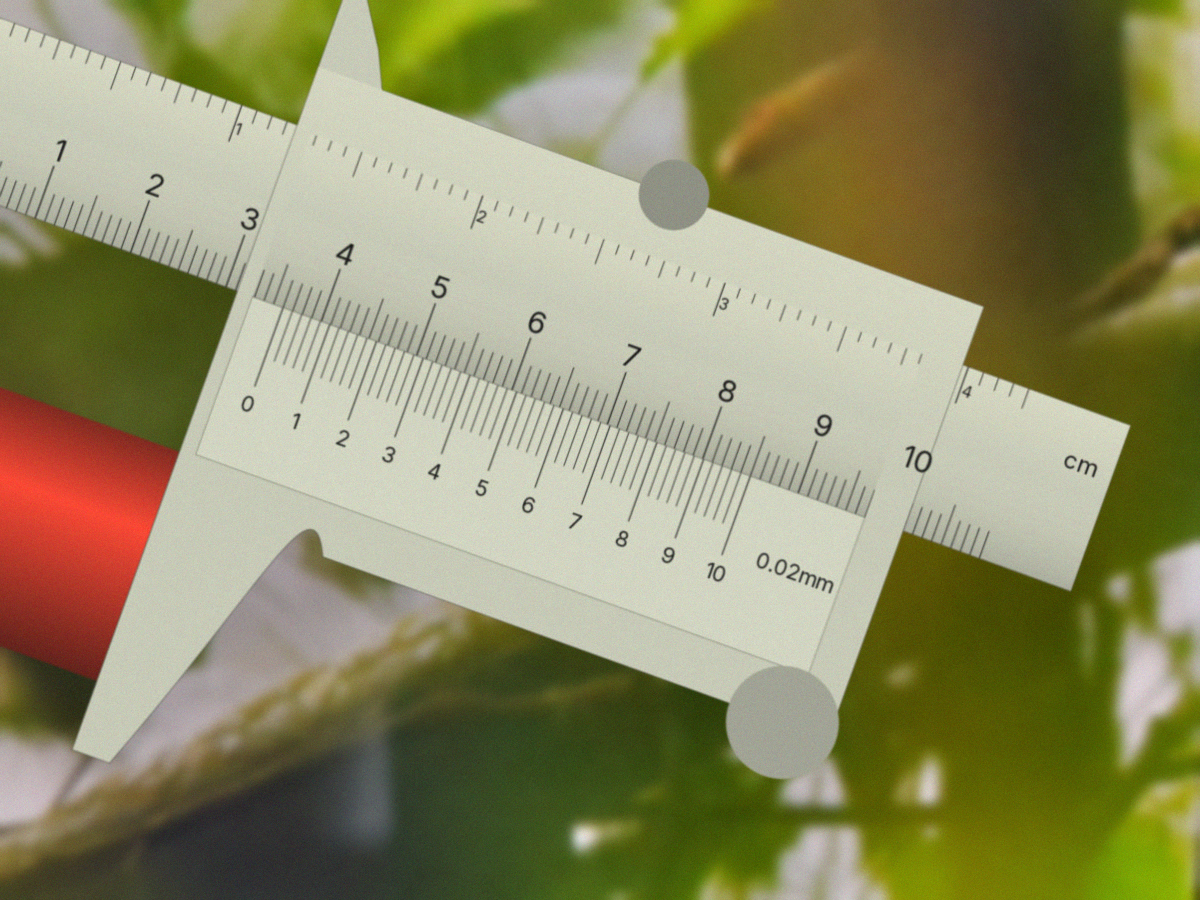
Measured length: 36.0 mm
